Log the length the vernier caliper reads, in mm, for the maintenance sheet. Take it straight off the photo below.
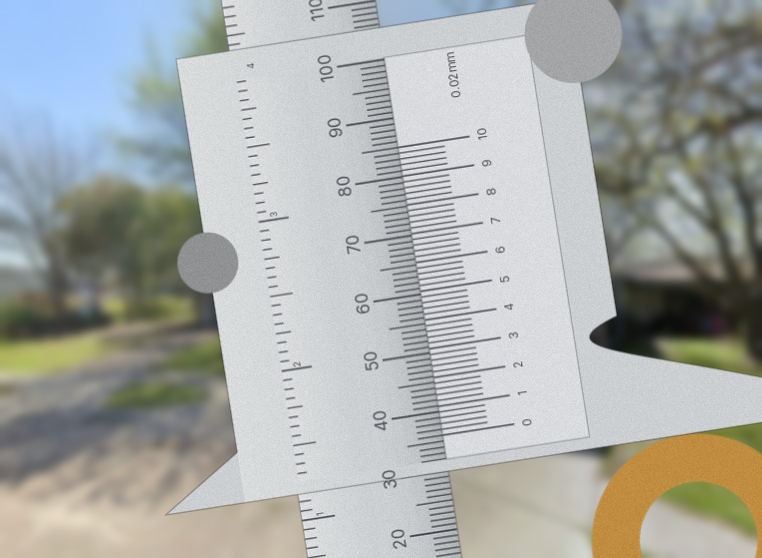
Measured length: 36.0 mm
